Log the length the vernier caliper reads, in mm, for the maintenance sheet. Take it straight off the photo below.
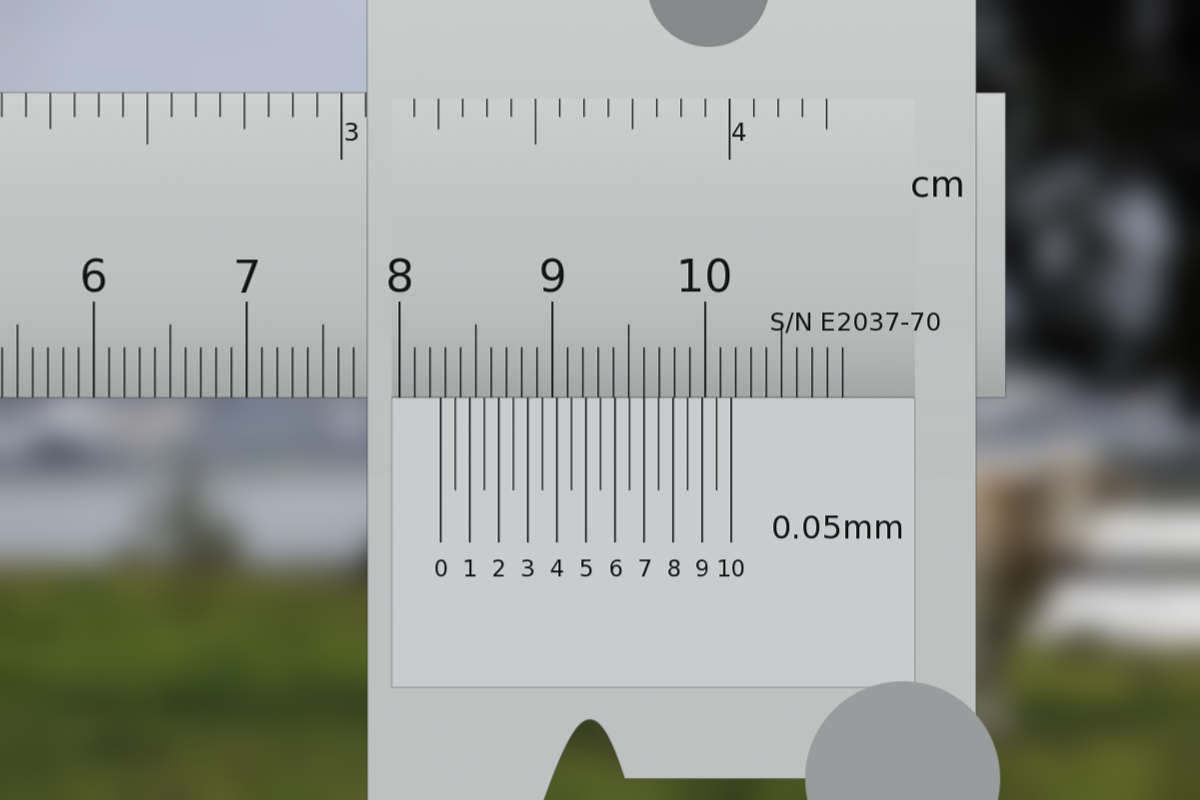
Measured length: 82.7 mm
